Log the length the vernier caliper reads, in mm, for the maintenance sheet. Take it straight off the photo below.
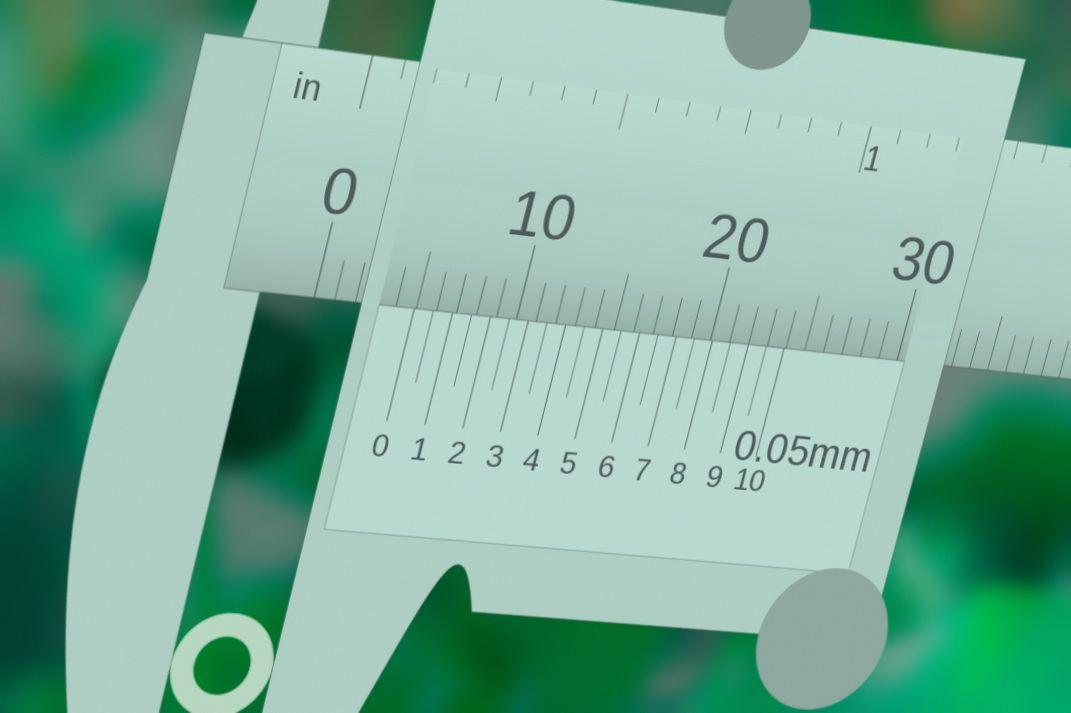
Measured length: 4.9 mm
